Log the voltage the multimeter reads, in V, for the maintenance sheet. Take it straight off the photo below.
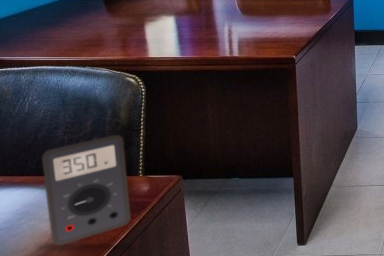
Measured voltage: 350 V
